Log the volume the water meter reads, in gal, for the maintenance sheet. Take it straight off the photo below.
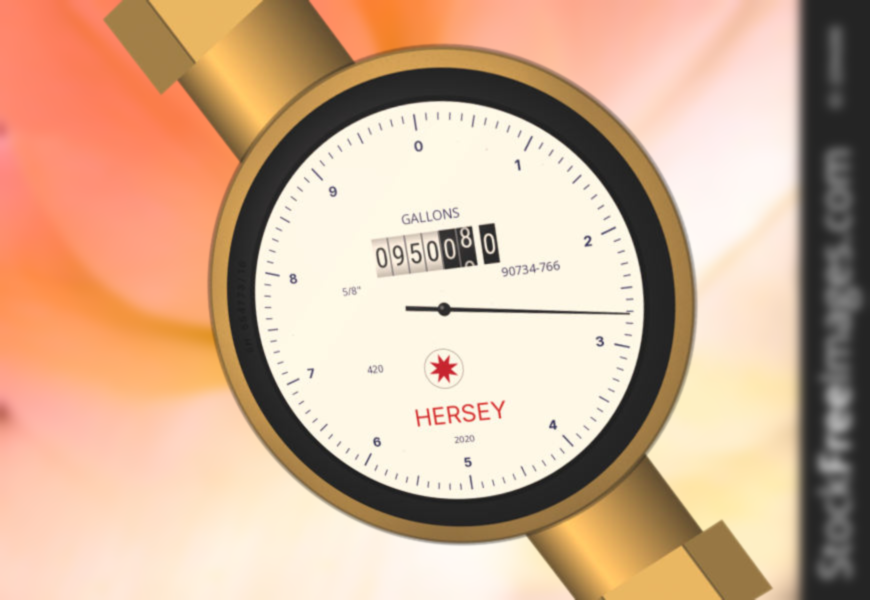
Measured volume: 950082.7 gal
